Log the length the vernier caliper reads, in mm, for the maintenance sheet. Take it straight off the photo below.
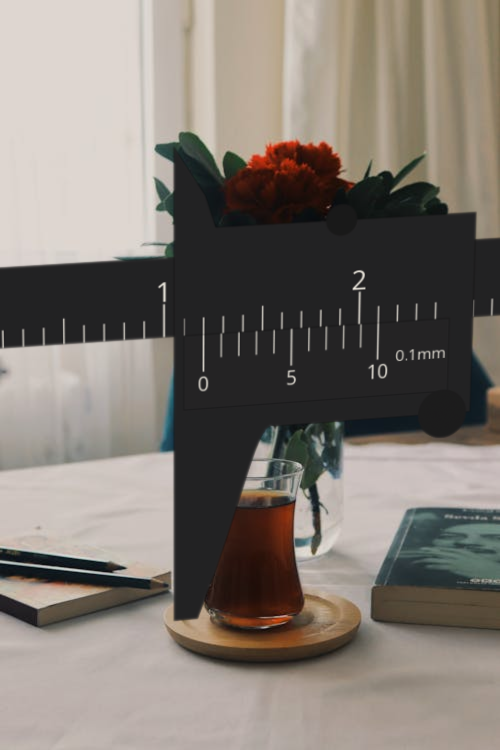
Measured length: 12.0 mm
